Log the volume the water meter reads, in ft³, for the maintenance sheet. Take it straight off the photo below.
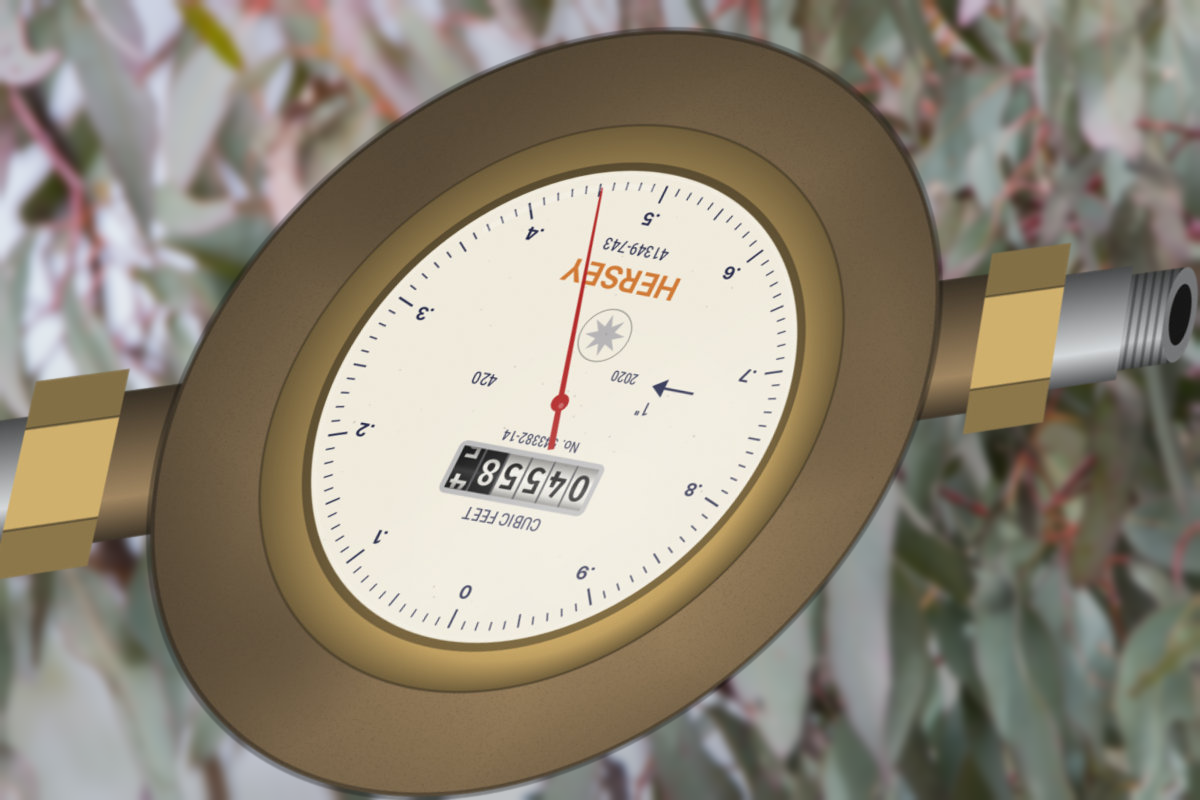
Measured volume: 45584.45 ft³
